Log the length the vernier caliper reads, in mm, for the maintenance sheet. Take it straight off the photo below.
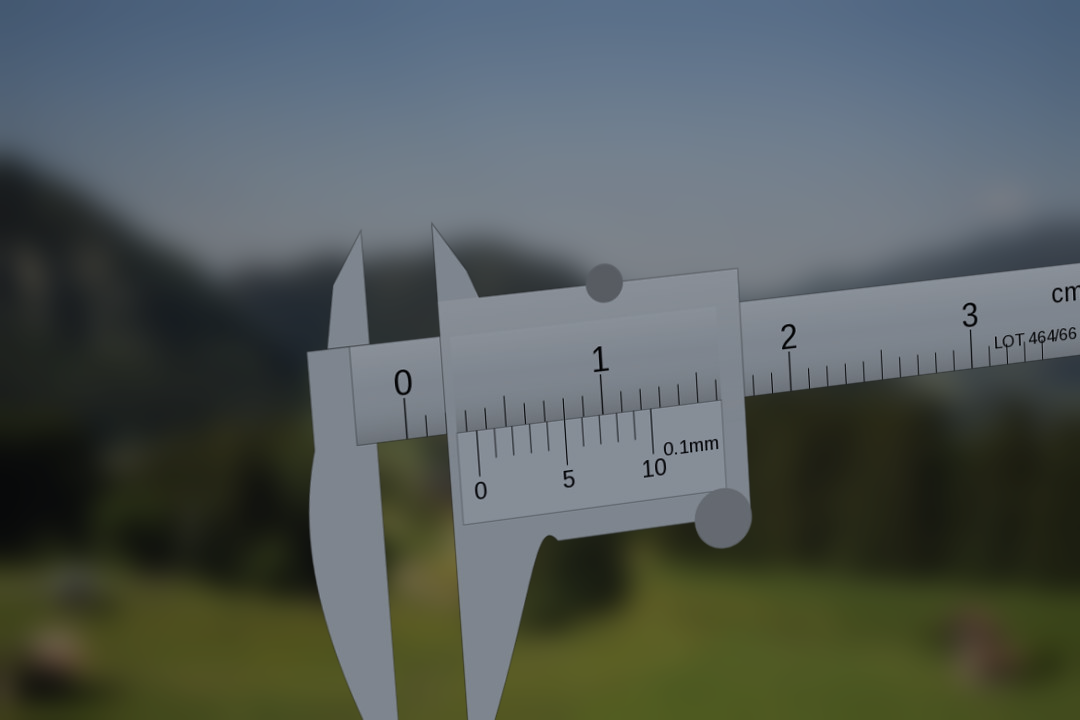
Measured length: 3.5 mm
